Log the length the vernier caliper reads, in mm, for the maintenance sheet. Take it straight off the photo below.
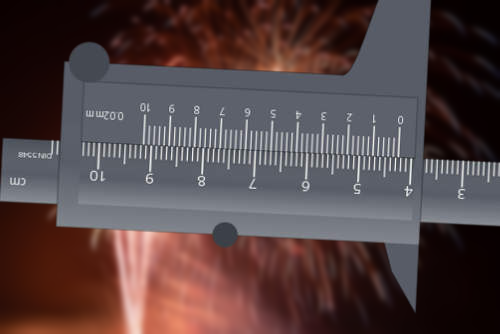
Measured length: 42.5 mm
